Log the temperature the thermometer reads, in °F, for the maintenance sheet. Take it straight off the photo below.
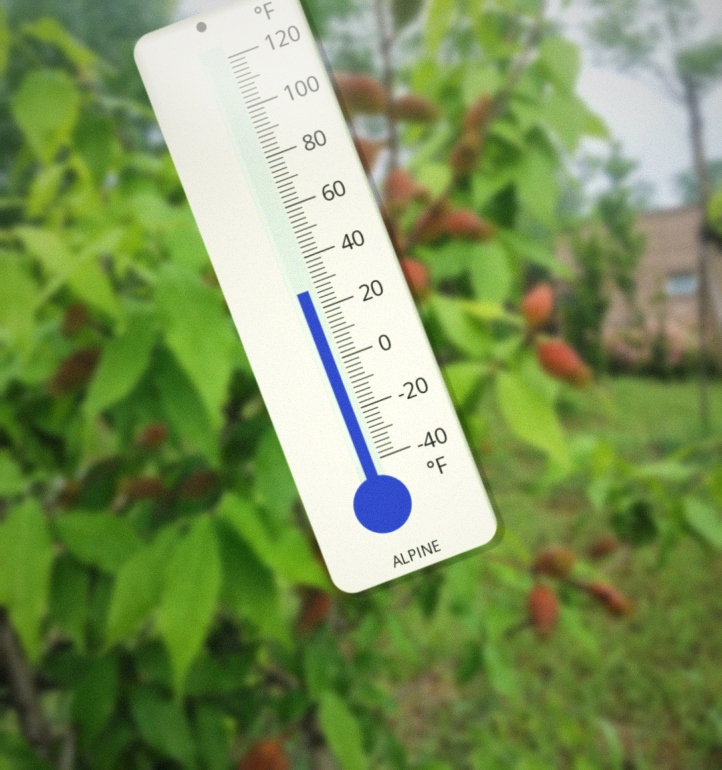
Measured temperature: 28 °F
